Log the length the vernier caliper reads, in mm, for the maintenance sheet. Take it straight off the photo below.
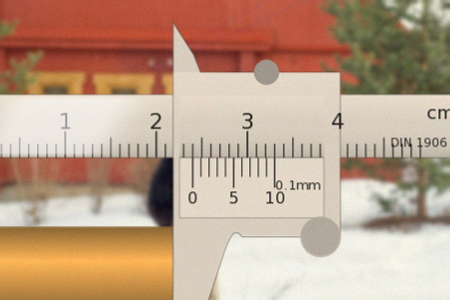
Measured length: 24.0 mm
